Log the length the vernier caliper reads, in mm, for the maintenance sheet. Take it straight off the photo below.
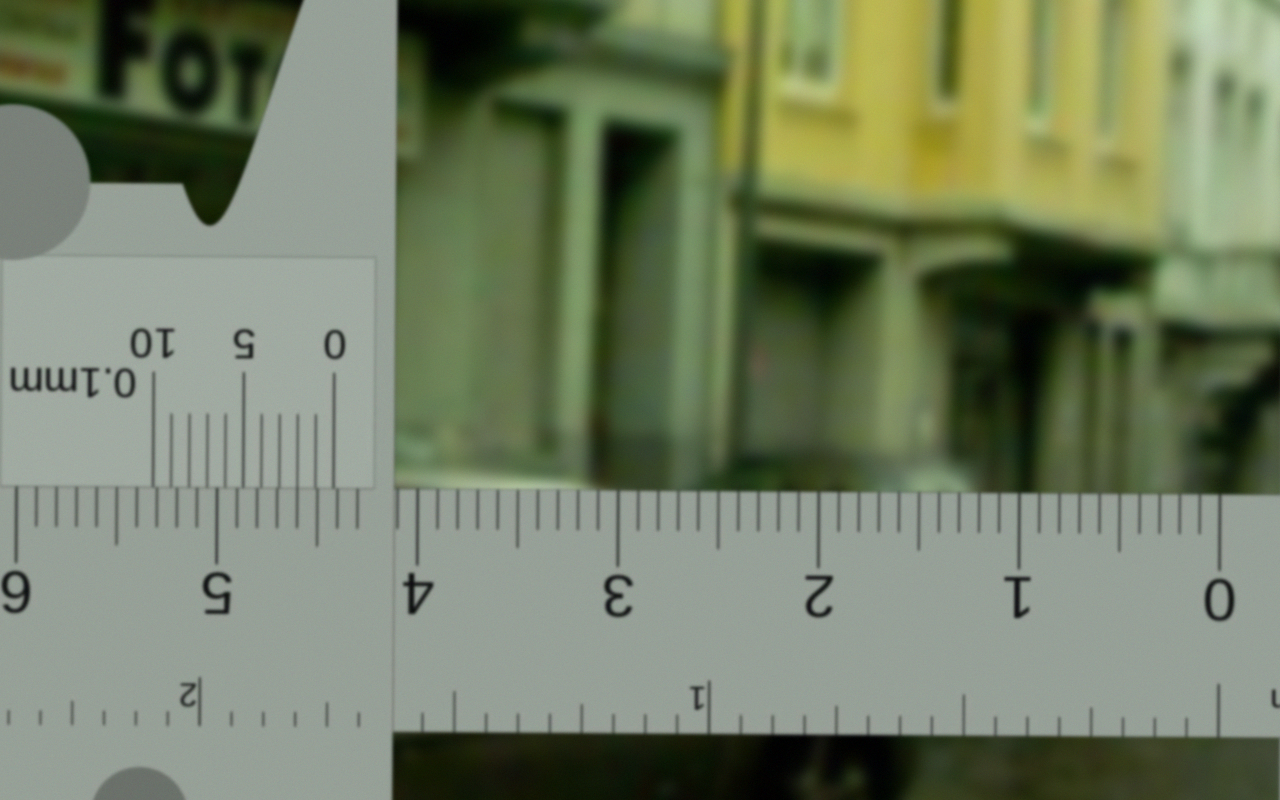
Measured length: 44.2 mm
